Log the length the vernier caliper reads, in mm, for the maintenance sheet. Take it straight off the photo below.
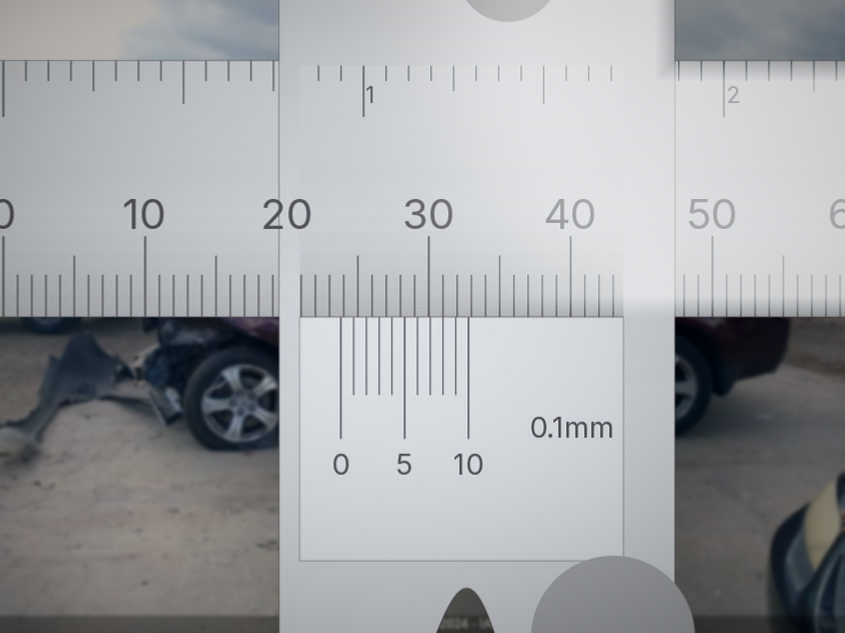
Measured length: 23.8 mm
